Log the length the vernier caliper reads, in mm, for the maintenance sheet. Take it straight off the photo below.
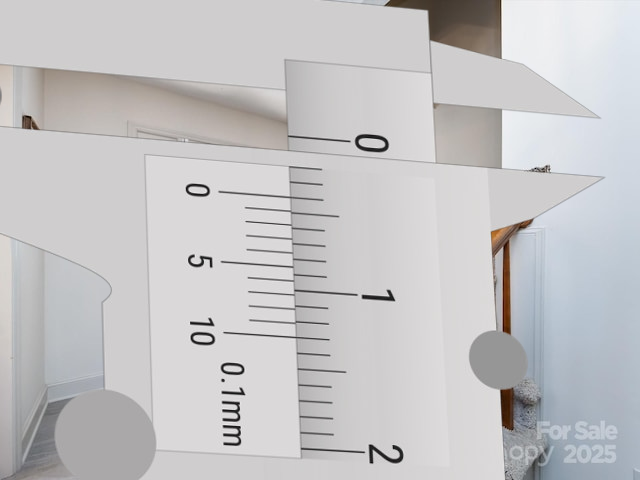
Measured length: 4.0 mm
